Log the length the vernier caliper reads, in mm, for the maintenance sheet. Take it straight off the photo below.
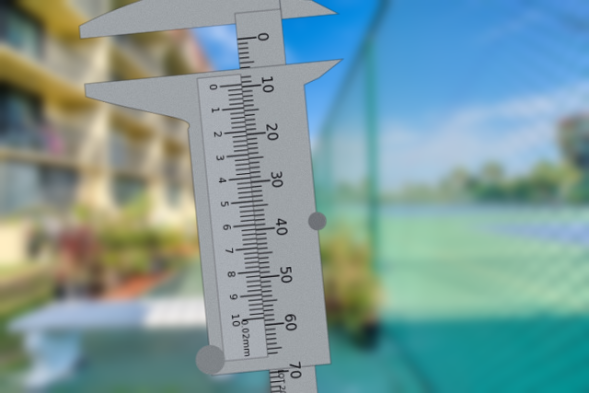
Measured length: 9.5 mm
